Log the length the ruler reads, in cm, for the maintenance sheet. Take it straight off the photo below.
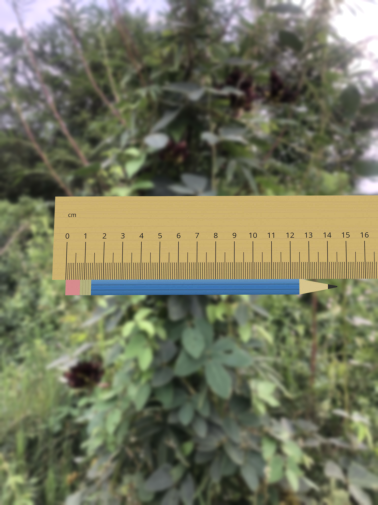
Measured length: 14.5 cm
